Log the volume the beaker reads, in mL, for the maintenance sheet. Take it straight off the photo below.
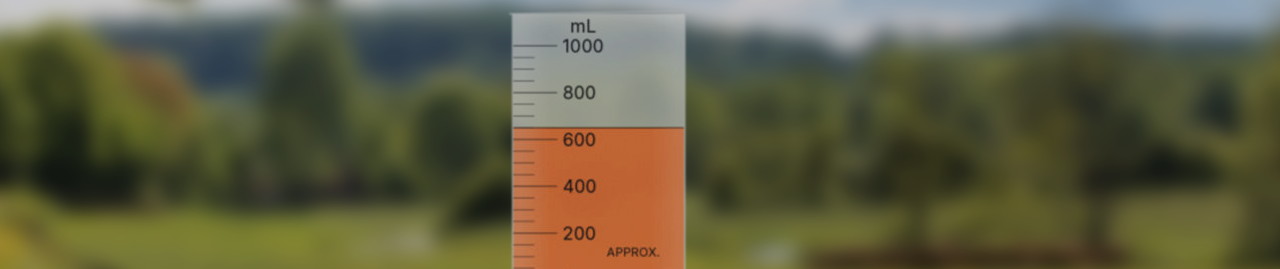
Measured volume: 650 mL
